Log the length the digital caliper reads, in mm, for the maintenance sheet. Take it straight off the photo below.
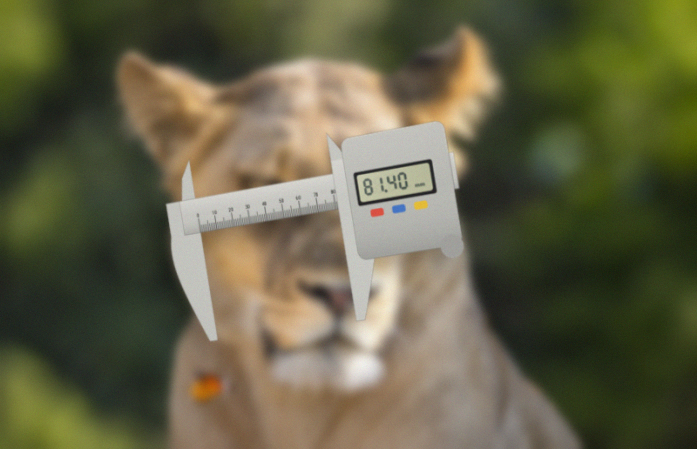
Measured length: 81.40 mm
